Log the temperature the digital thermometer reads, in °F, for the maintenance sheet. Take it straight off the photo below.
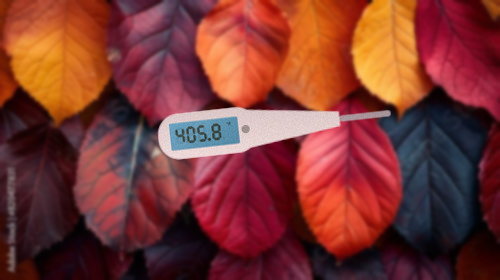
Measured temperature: 405.8 °F
